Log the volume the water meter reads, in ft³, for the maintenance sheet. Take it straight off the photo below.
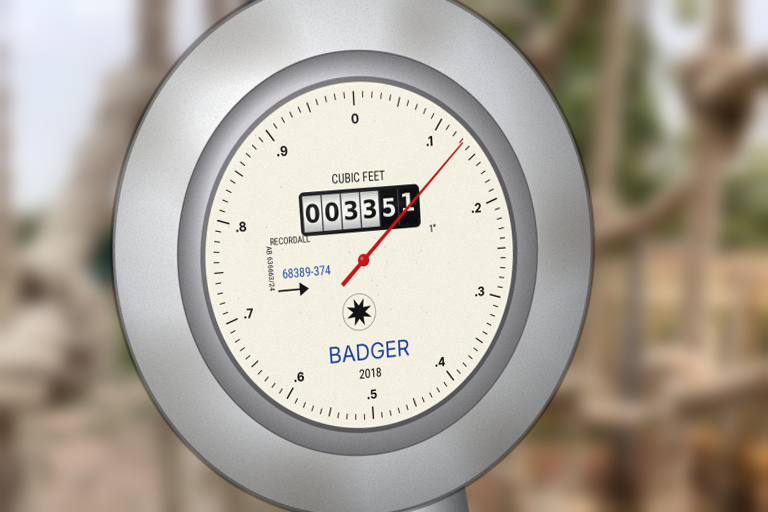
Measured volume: 3351.13 ft³
